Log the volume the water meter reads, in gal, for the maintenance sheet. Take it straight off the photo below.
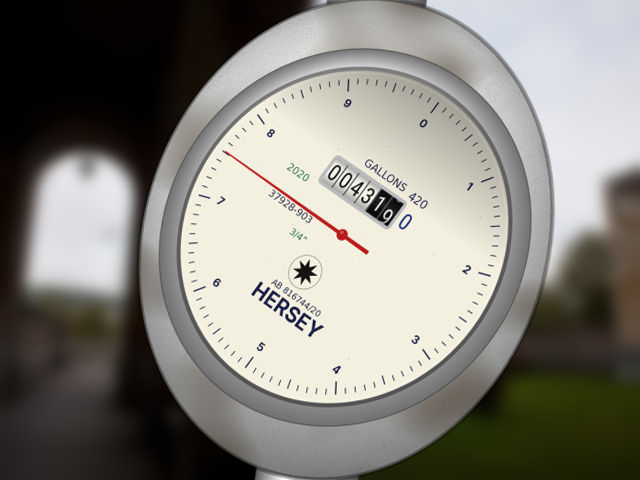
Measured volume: 43187.5 gal
